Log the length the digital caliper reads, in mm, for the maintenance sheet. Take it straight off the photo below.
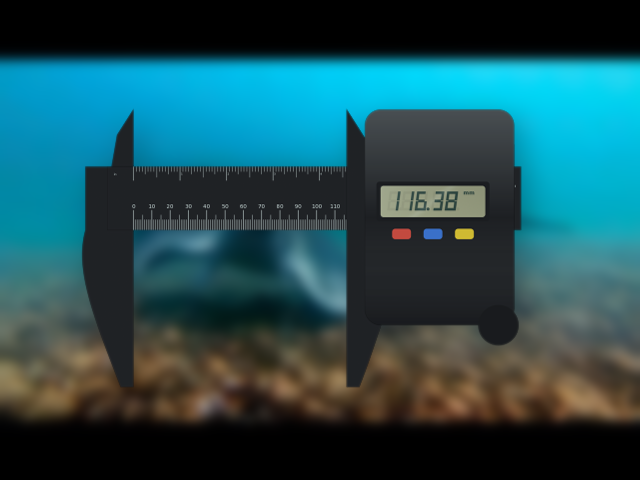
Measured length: 116.38 mm
